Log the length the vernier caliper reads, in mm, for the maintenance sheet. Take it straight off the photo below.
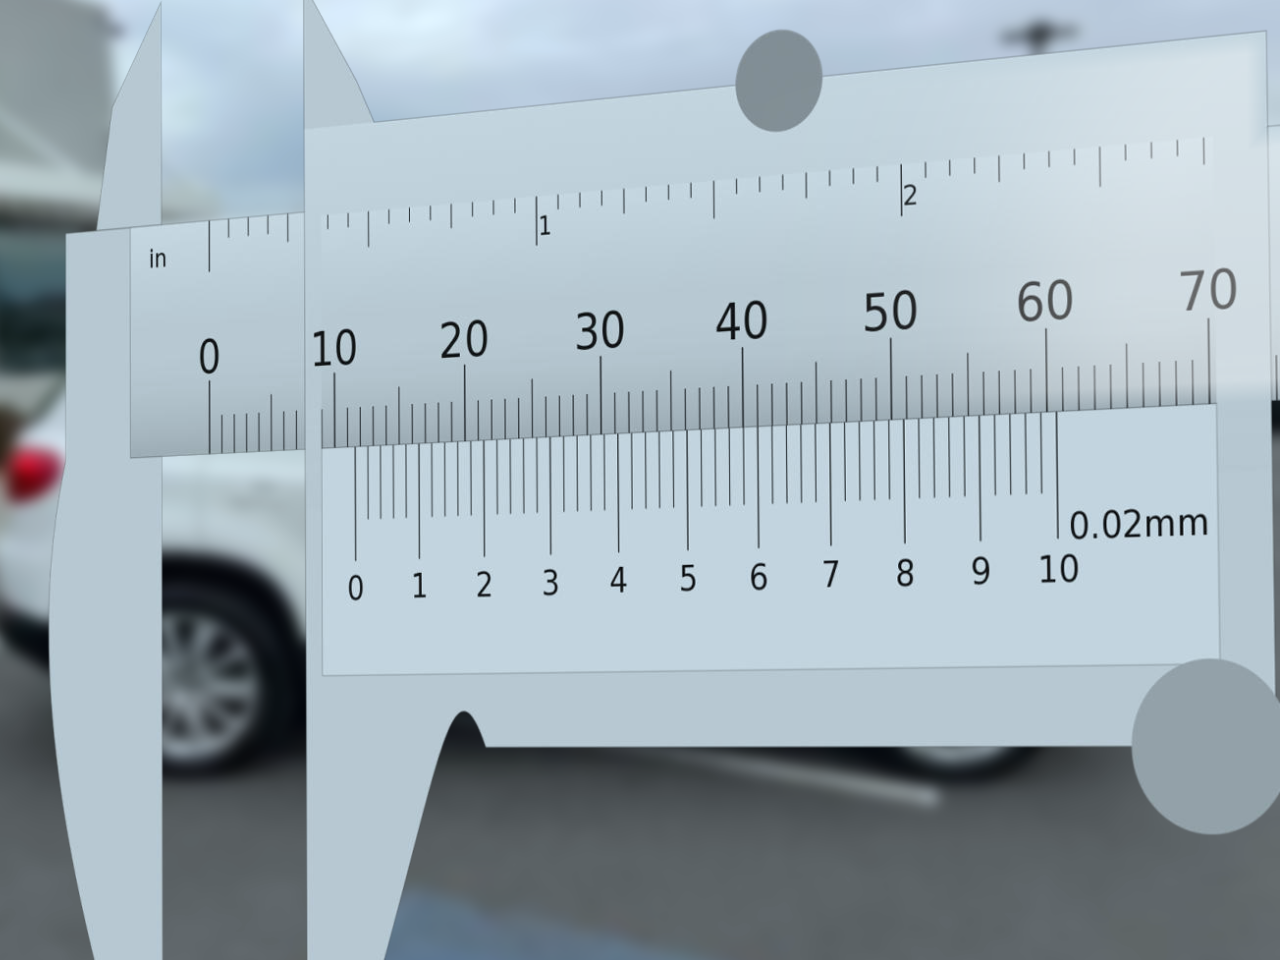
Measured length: 11.6 mm
